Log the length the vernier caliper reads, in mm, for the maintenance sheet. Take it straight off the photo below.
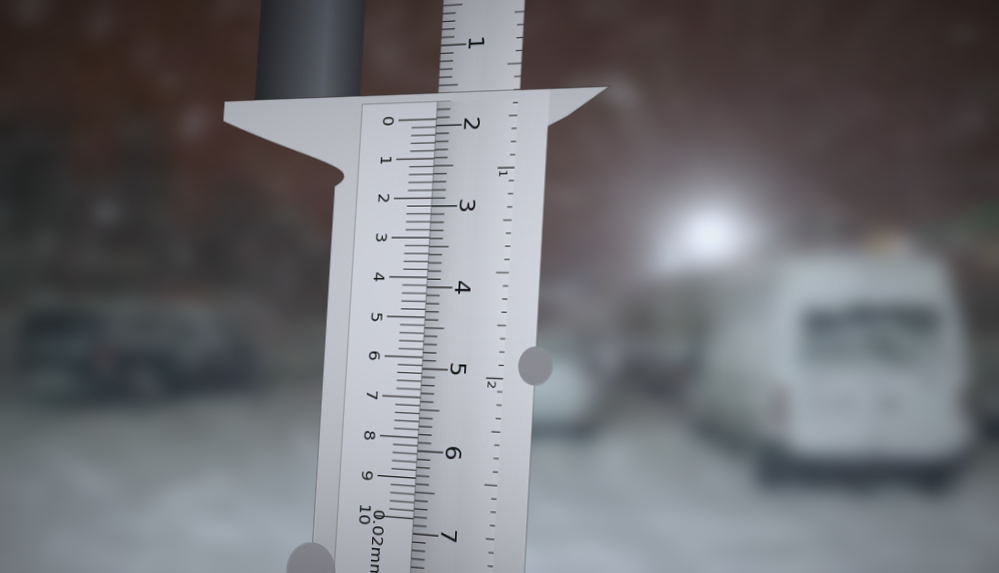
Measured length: 19.2 mm
